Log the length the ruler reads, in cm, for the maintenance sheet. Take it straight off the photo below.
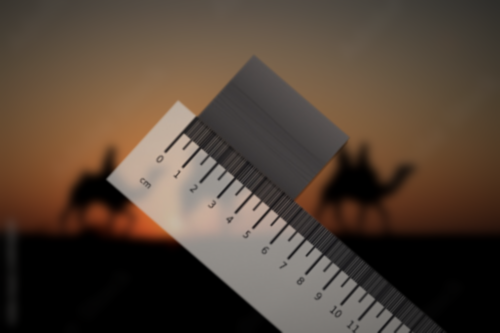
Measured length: 5.5 cm
